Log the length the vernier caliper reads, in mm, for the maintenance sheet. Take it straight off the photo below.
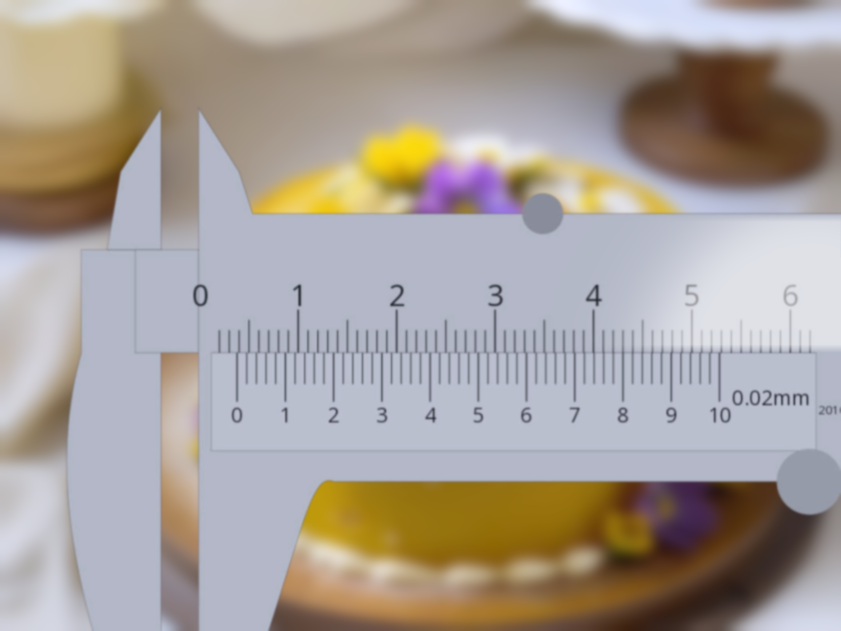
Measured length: 3.8 mm
